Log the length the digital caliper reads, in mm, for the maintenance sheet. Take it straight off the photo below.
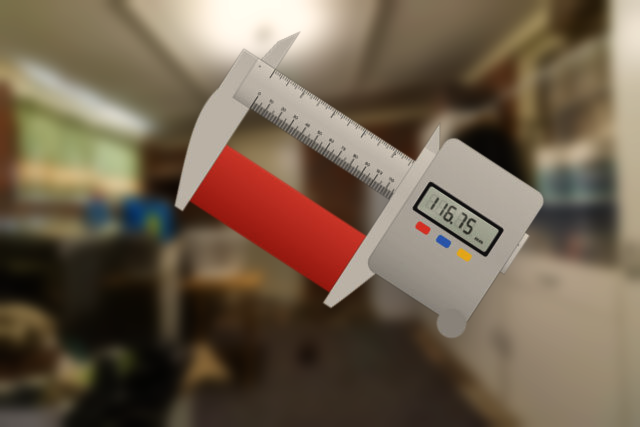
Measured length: 116.75 mm
